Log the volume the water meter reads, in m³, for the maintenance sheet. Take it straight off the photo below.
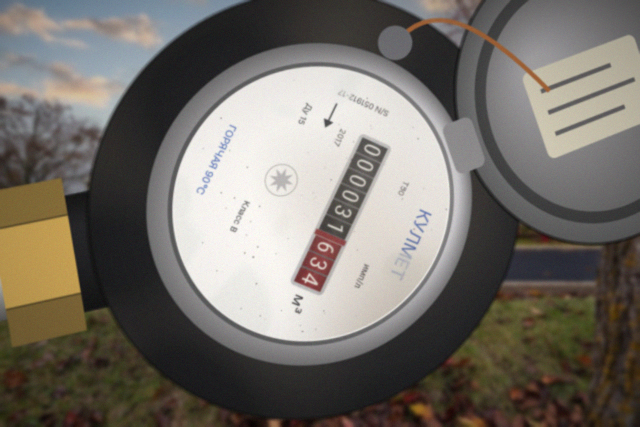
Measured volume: 31.634 m³
